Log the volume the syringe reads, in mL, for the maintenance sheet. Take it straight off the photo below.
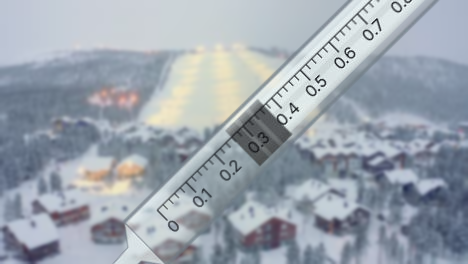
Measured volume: 0.26 mL
